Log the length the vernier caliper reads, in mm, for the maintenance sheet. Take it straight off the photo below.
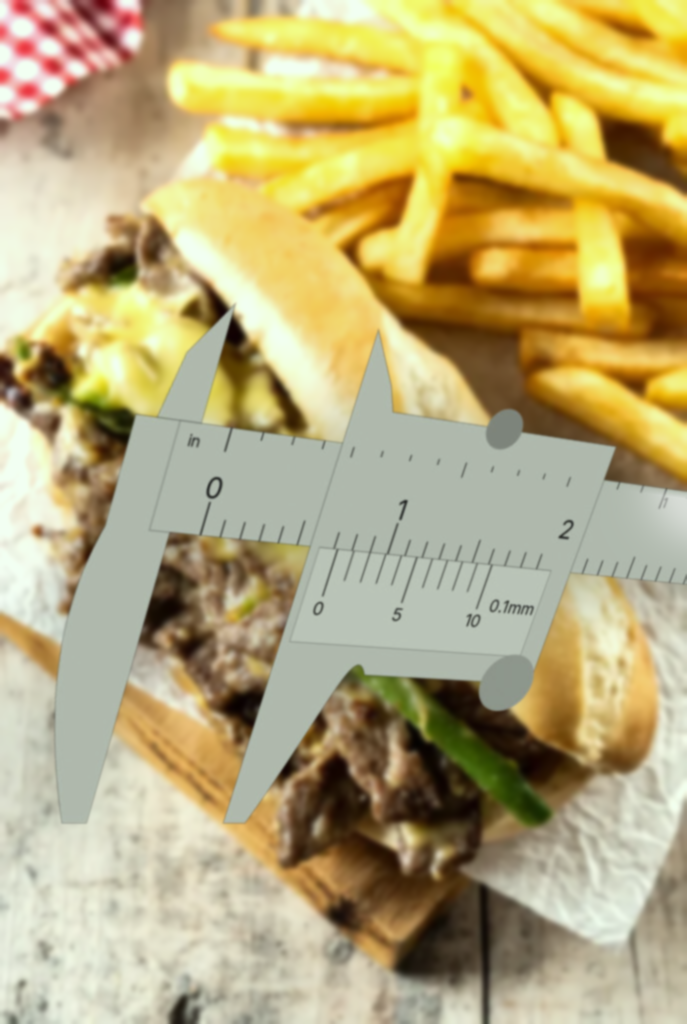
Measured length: 7.2 mm
